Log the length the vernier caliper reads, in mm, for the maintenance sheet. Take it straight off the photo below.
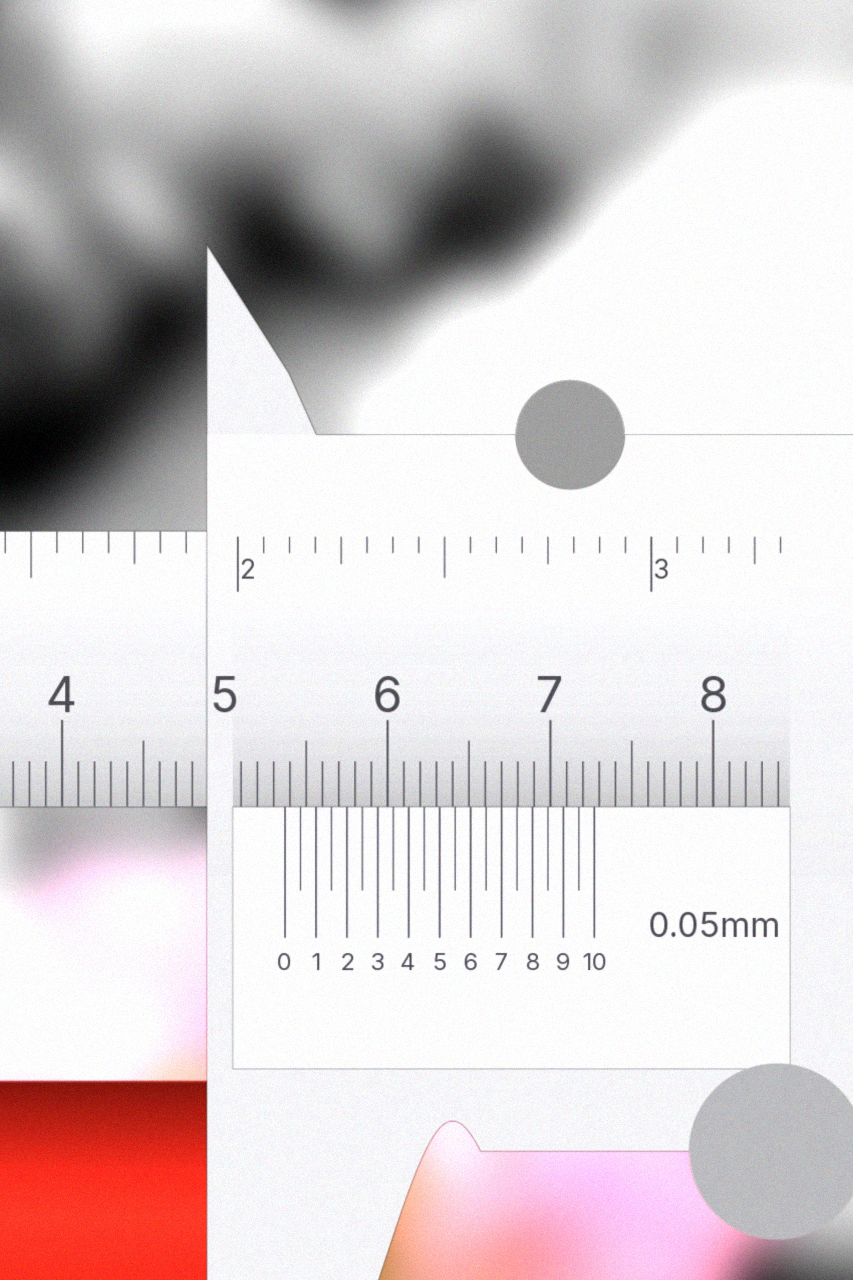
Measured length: 53.7 mm
